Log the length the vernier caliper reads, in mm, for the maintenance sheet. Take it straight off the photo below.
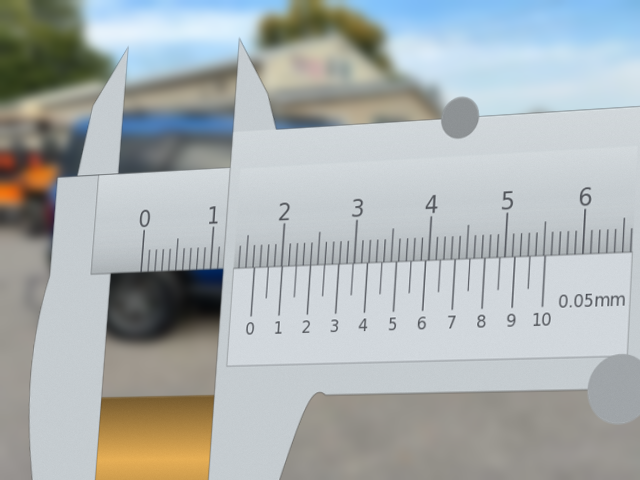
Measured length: 16.2 mm
